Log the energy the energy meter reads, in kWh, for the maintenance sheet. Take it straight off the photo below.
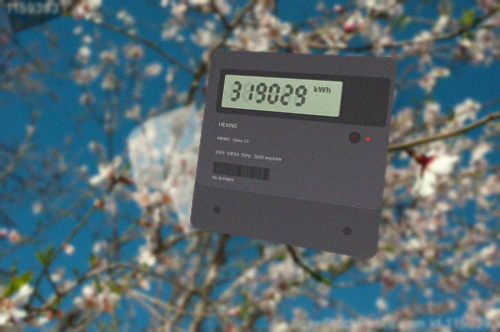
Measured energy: 319029 kWh
